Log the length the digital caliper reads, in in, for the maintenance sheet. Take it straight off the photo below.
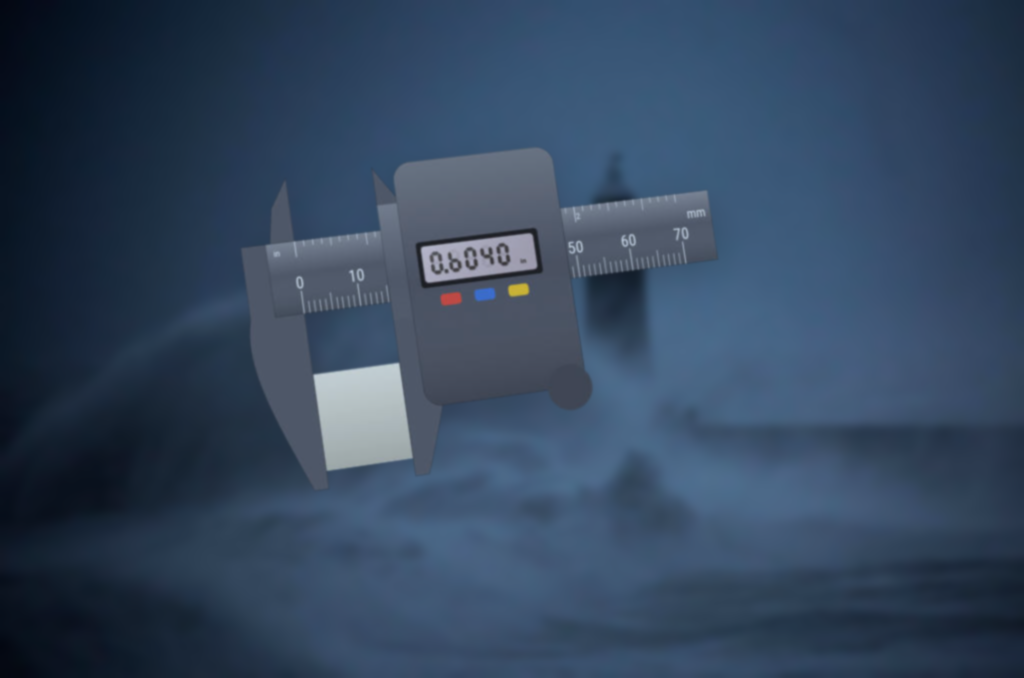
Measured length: 0.6040 in
